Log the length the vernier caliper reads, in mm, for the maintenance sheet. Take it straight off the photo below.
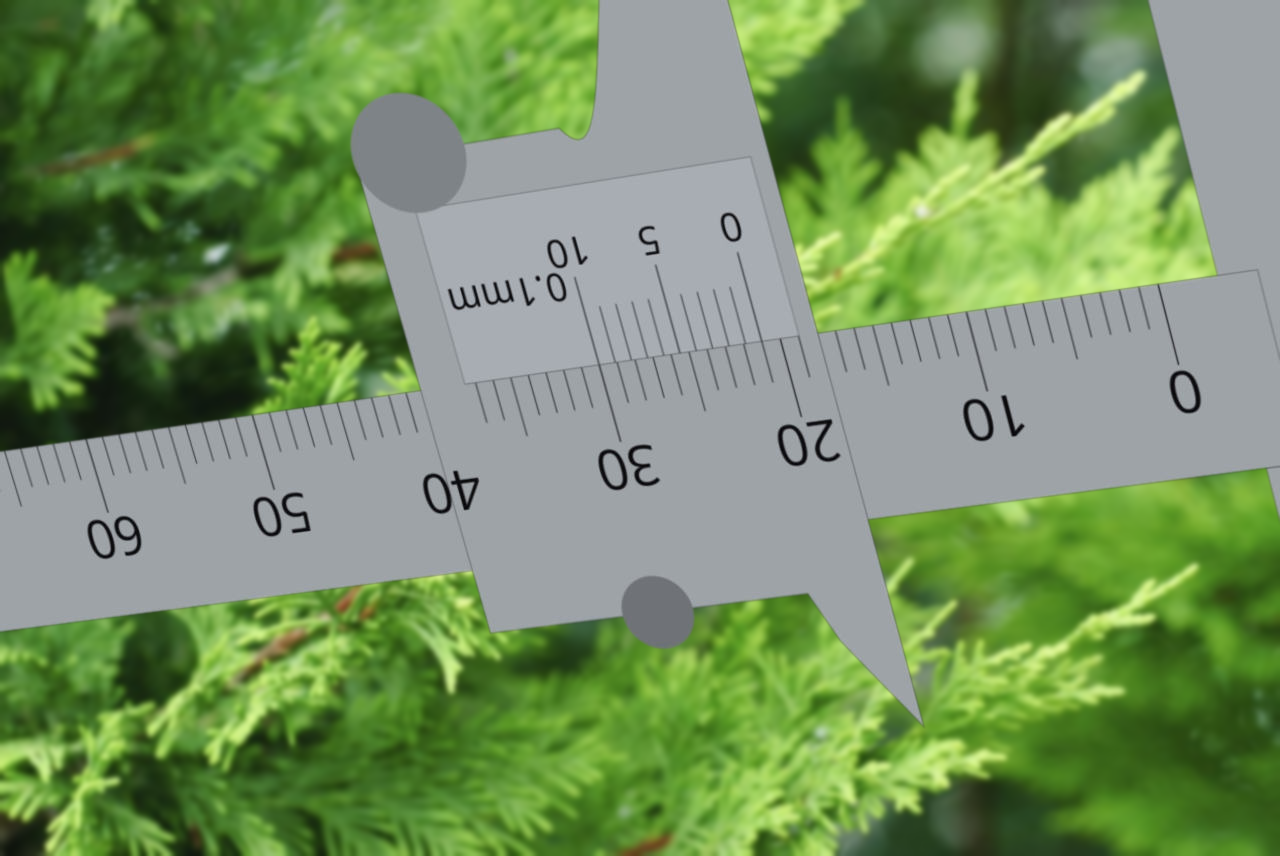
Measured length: 21.0 mm
